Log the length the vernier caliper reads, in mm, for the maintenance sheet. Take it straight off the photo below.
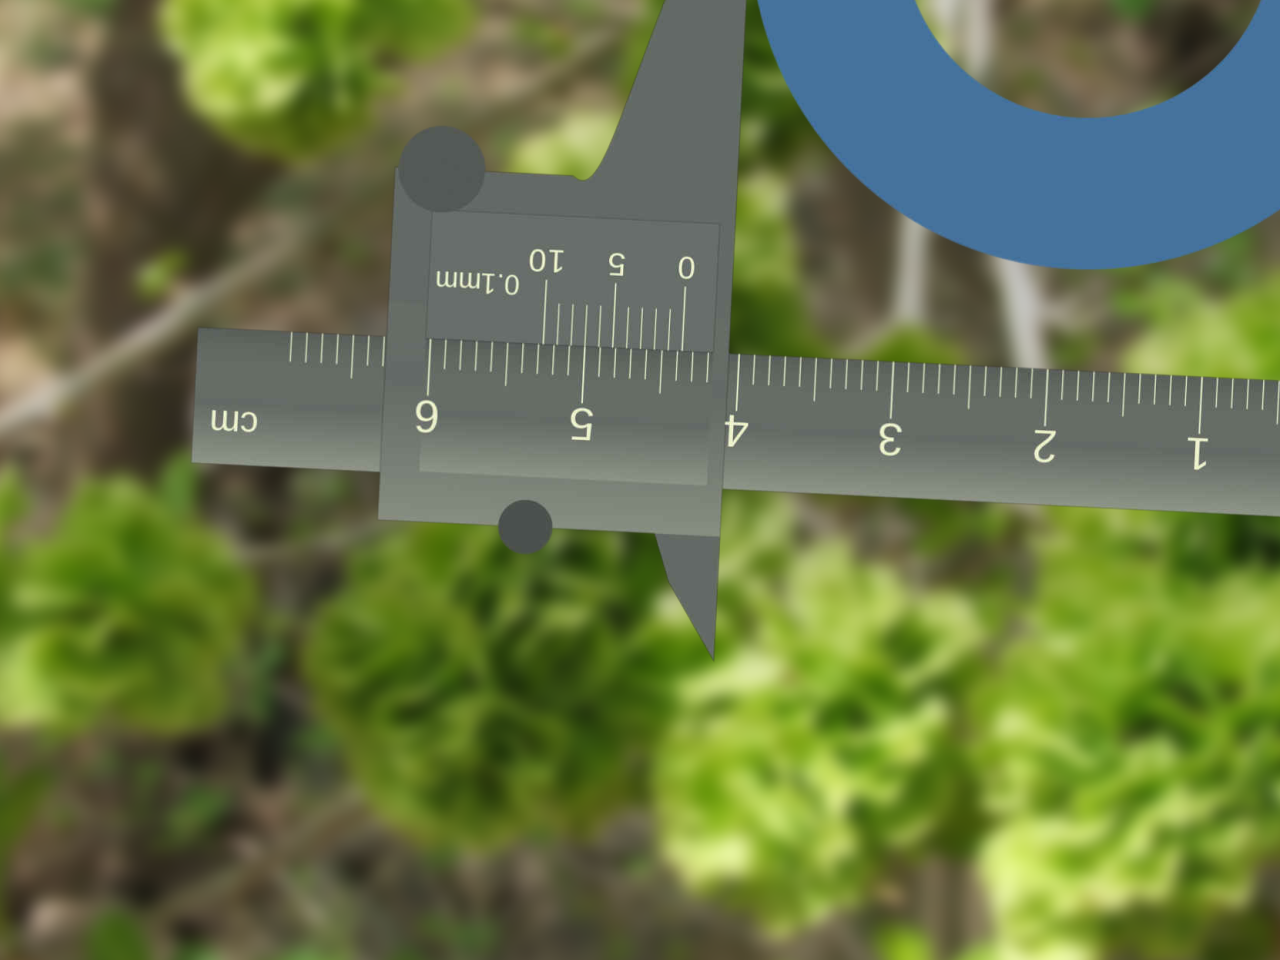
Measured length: 43.7 mm
